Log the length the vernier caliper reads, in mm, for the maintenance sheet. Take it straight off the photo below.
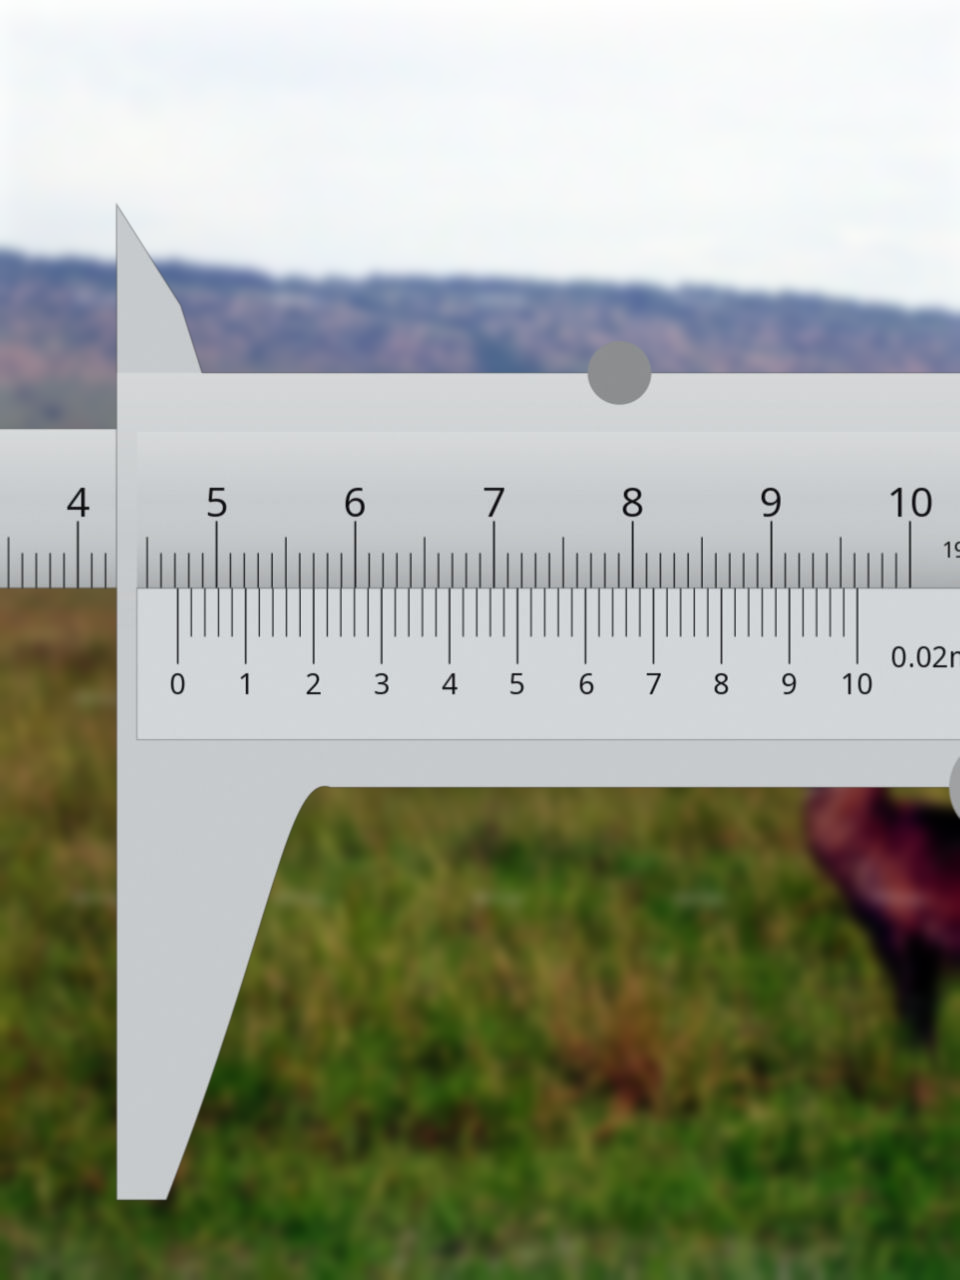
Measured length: 47.2 mm
